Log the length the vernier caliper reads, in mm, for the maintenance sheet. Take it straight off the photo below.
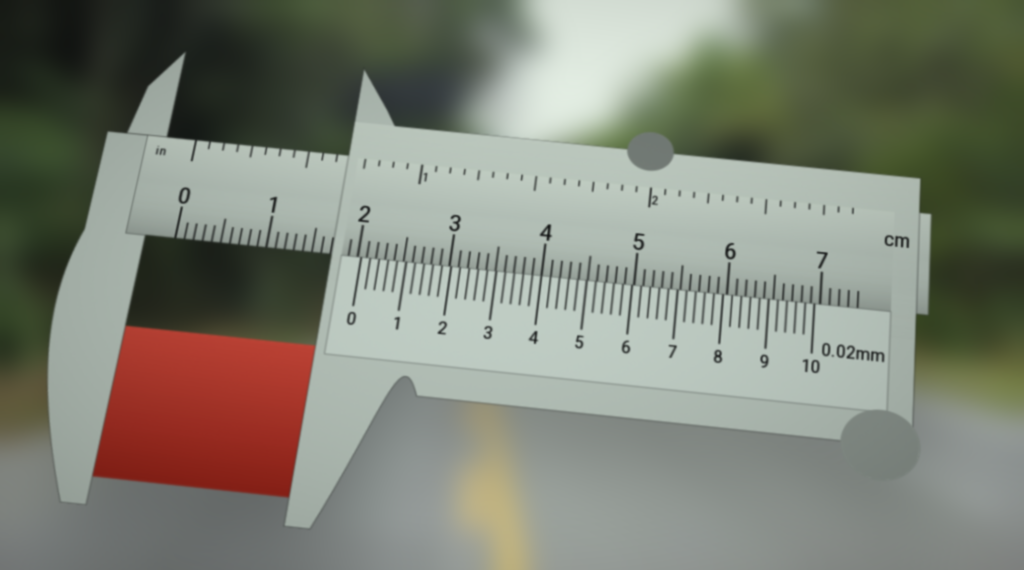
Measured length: 20.4 mm
